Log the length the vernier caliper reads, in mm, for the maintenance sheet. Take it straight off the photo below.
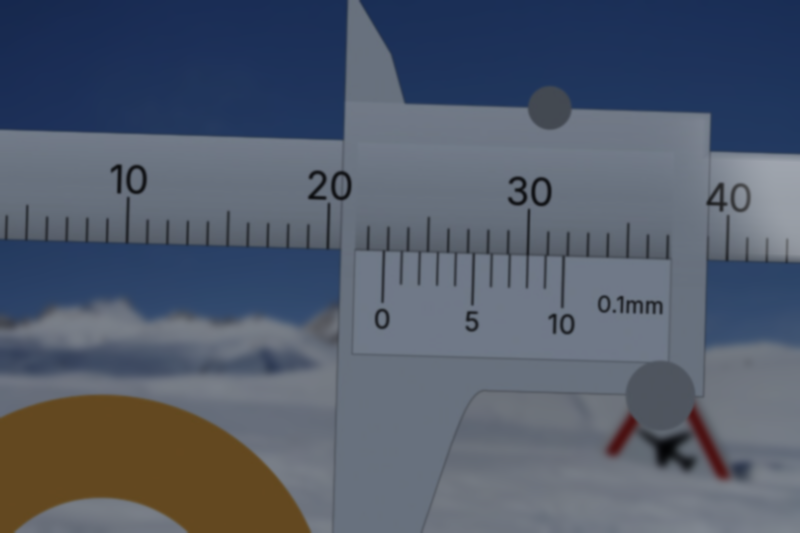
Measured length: 22.8 mm
